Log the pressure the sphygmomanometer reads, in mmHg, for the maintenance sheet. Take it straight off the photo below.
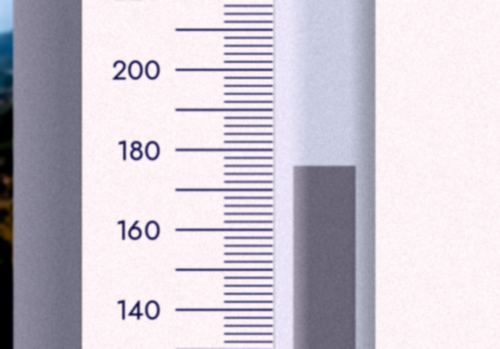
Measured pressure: 176 mmHg
